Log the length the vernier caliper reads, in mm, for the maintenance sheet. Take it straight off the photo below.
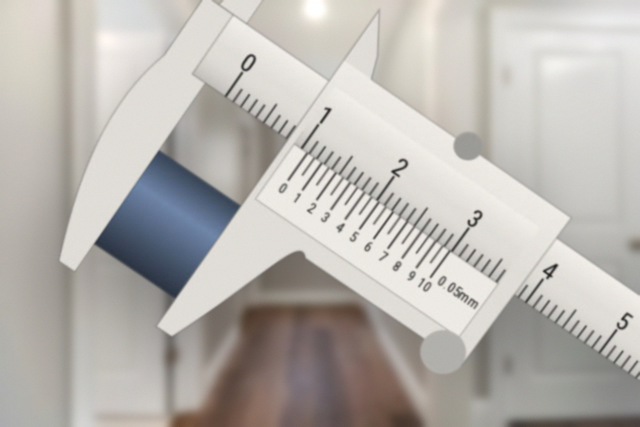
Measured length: 10.8 mm
